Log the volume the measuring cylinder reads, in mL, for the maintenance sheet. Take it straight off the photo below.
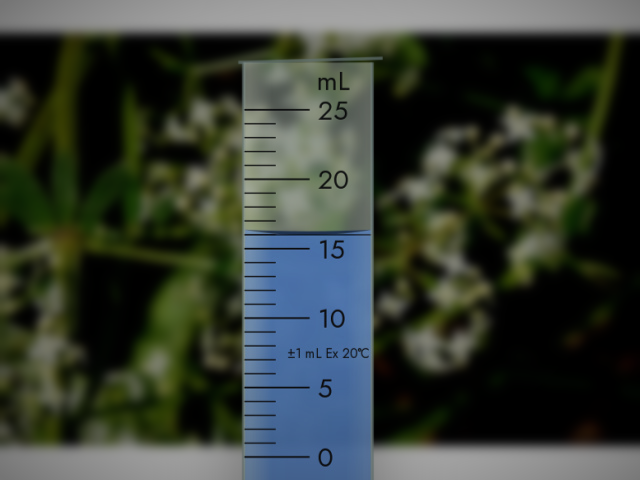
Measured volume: 16 mL
